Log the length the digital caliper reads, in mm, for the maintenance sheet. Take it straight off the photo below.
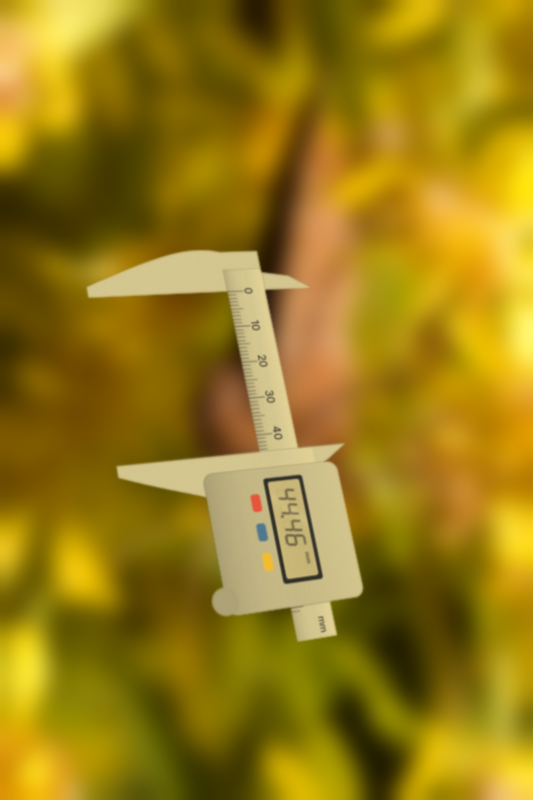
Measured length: 44.46 mm
